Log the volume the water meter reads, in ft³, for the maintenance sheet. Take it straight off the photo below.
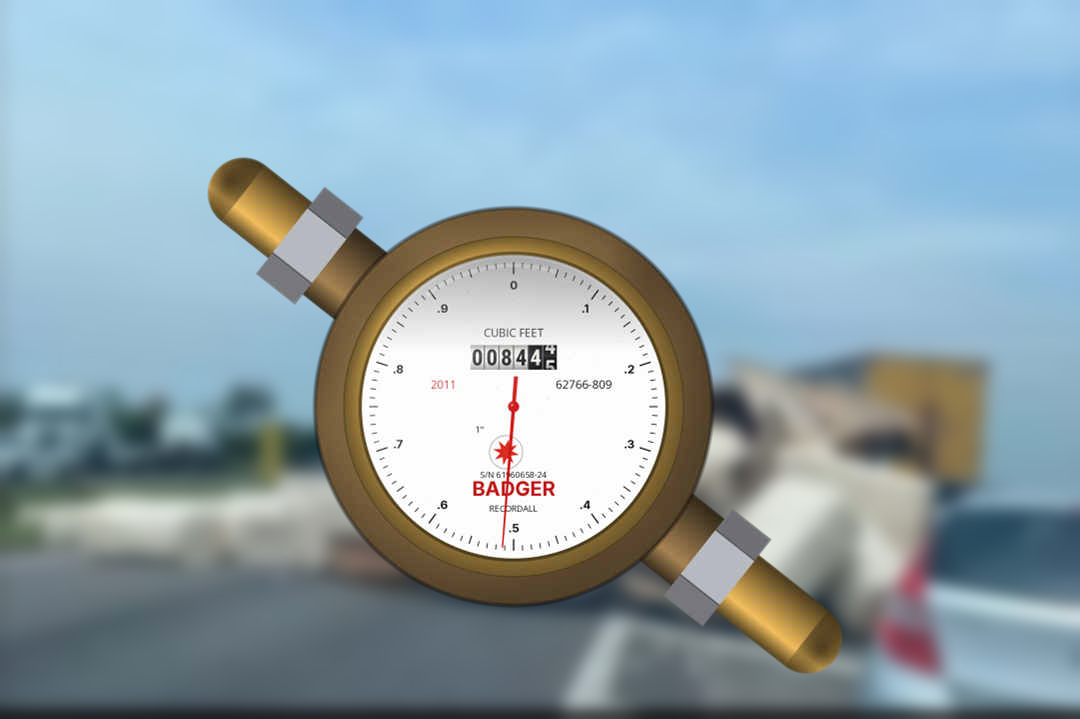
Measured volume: 8444.51 ft³
